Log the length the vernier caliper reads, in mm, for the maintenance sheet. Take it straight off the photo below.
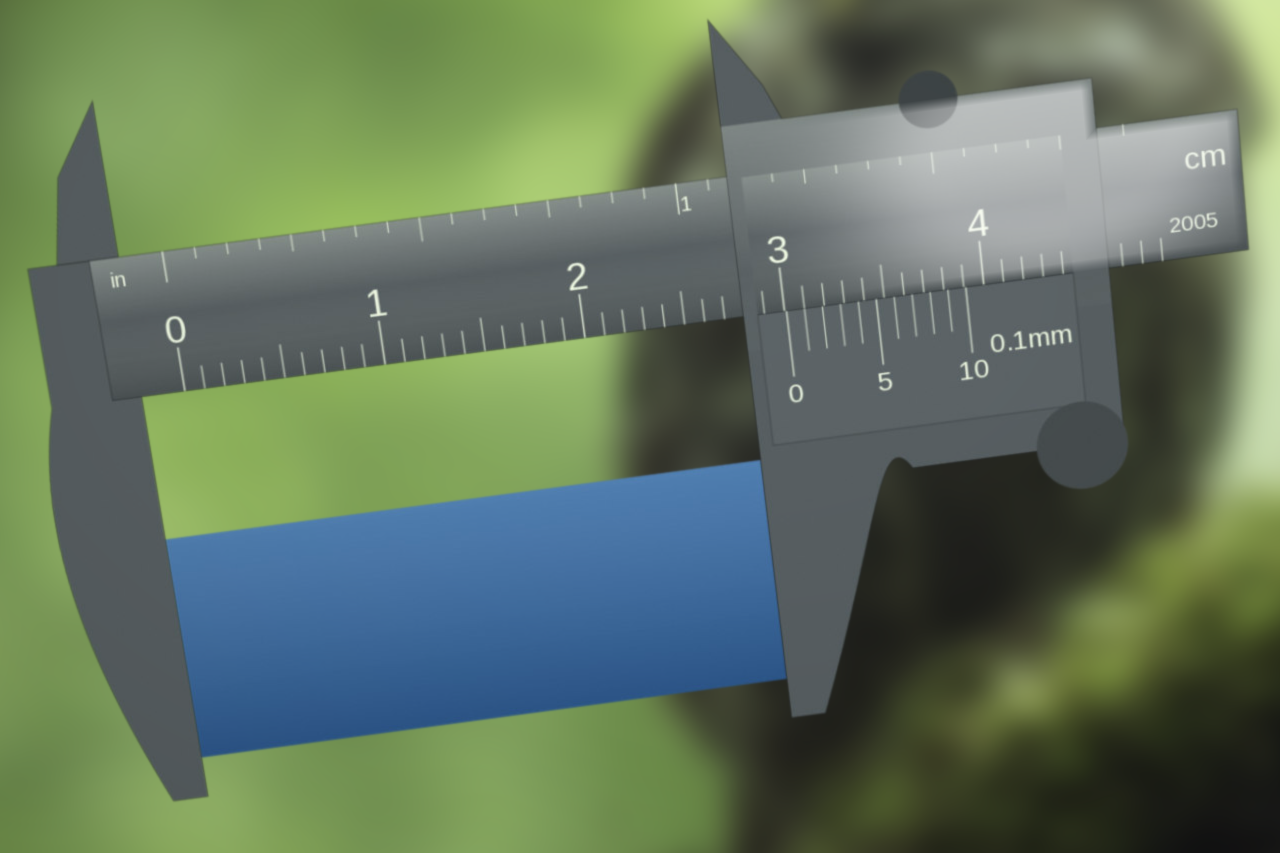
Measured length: 30.1 mm
